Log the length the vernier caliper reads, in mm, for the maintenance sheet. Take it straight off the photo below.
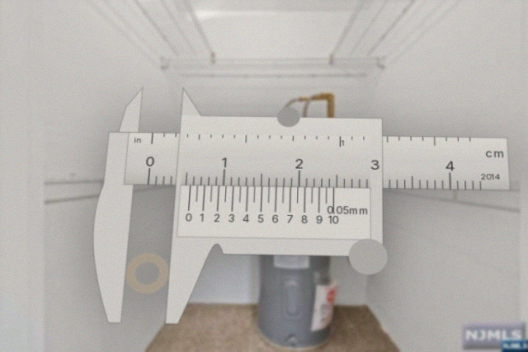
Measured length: 5.6 mm
